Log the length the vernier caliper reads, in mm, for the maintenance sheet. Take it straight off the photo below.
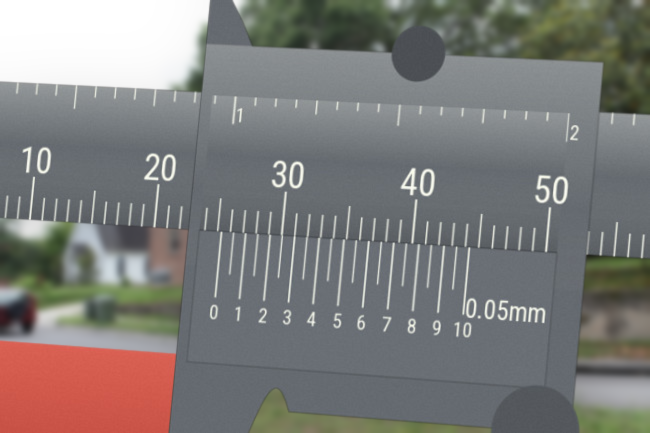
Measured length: 25.3 mm
